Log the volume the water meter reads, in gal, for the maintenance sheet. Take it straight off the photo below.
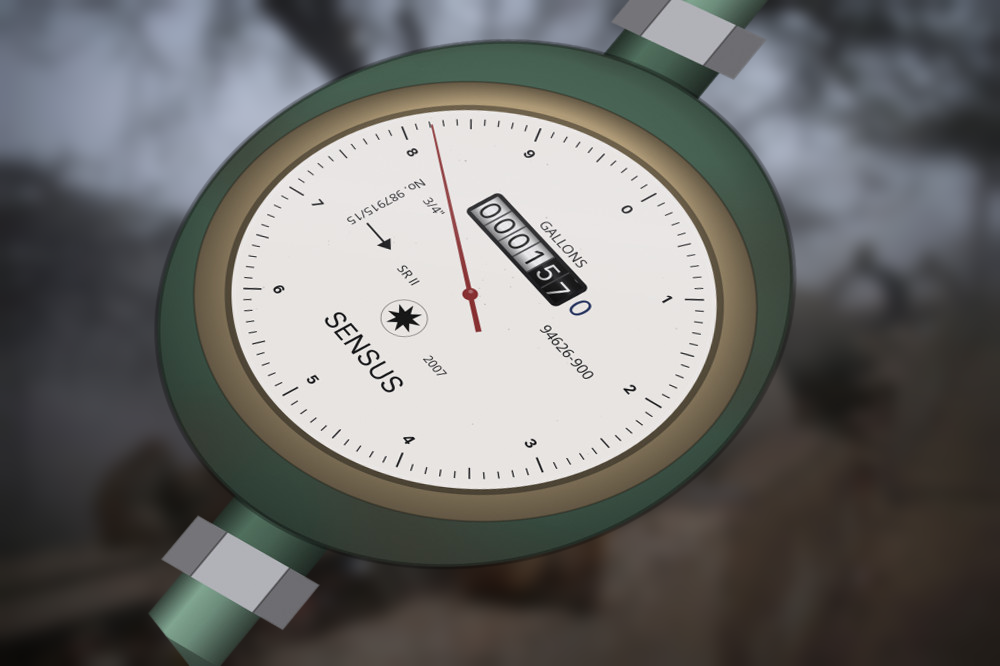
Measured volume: 1568.2 gal
